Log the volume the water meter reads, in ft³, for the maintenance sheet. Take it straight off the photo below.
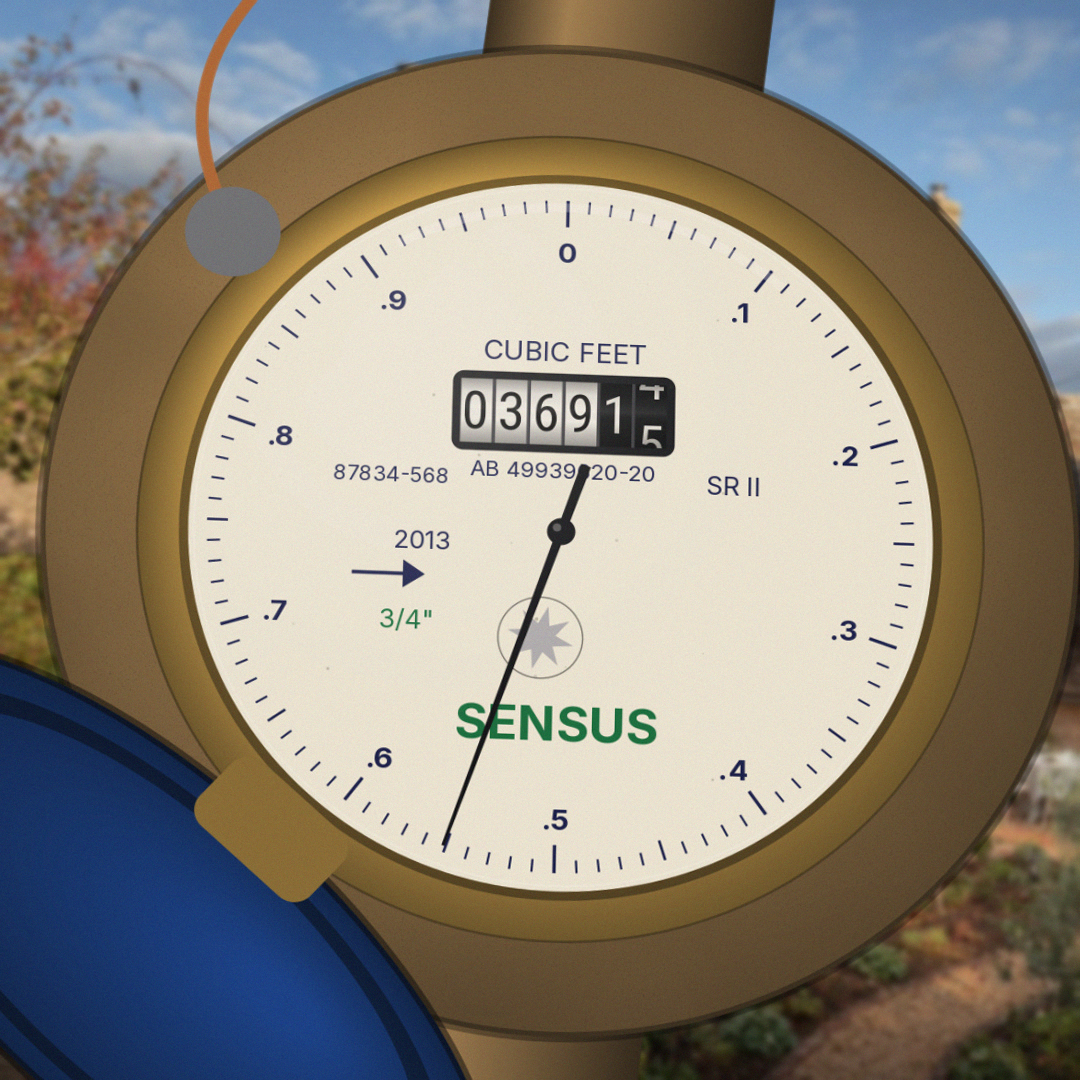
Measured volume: 36914.55 ft³
